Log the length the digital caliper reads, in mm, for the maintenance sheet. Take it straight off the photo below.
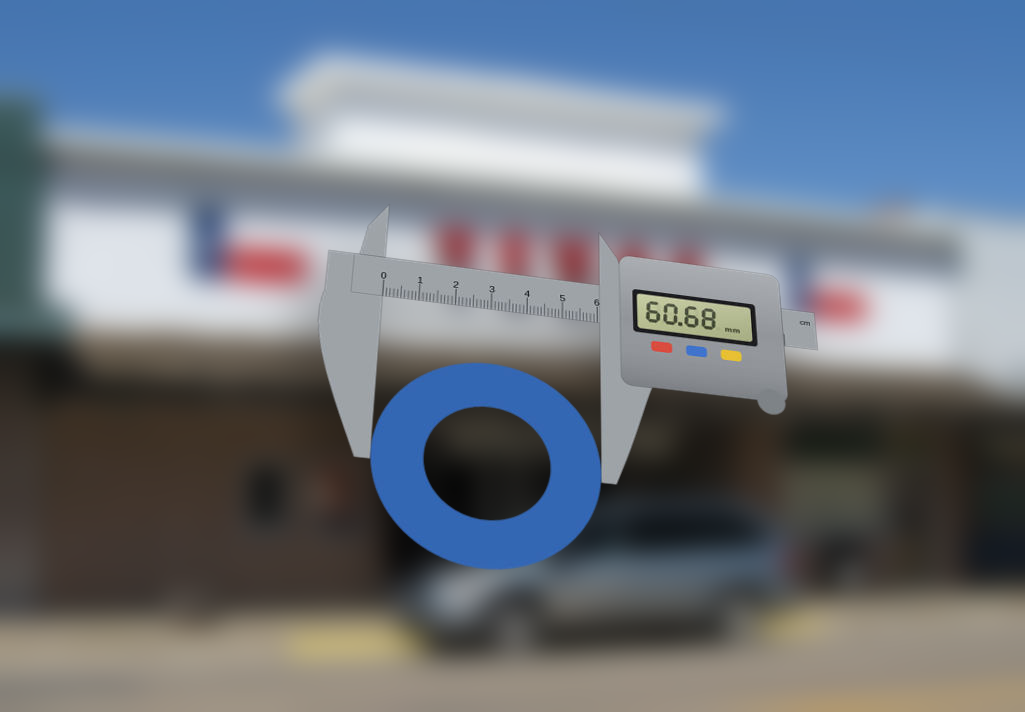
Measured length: 60.68 mm
